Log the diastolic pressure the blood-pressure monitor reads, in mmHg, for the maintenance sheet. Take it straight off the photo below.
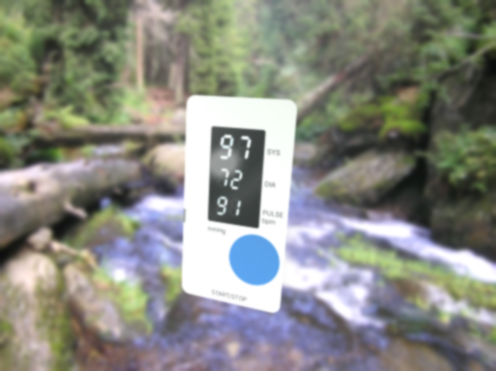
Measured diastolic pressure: 72 mmHg
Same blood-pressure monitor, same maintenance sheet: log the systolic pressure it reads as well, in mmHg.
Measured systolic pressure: 97 mmHg
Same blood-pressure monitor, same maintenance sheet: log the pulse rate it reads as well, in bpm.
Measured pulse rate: 91 bpm
